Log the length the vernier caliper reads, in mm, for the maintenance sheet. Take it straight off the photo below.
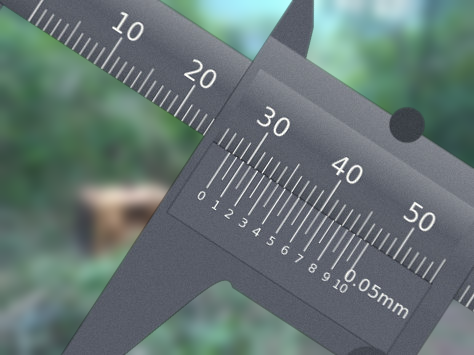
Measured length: 27.6 mm
